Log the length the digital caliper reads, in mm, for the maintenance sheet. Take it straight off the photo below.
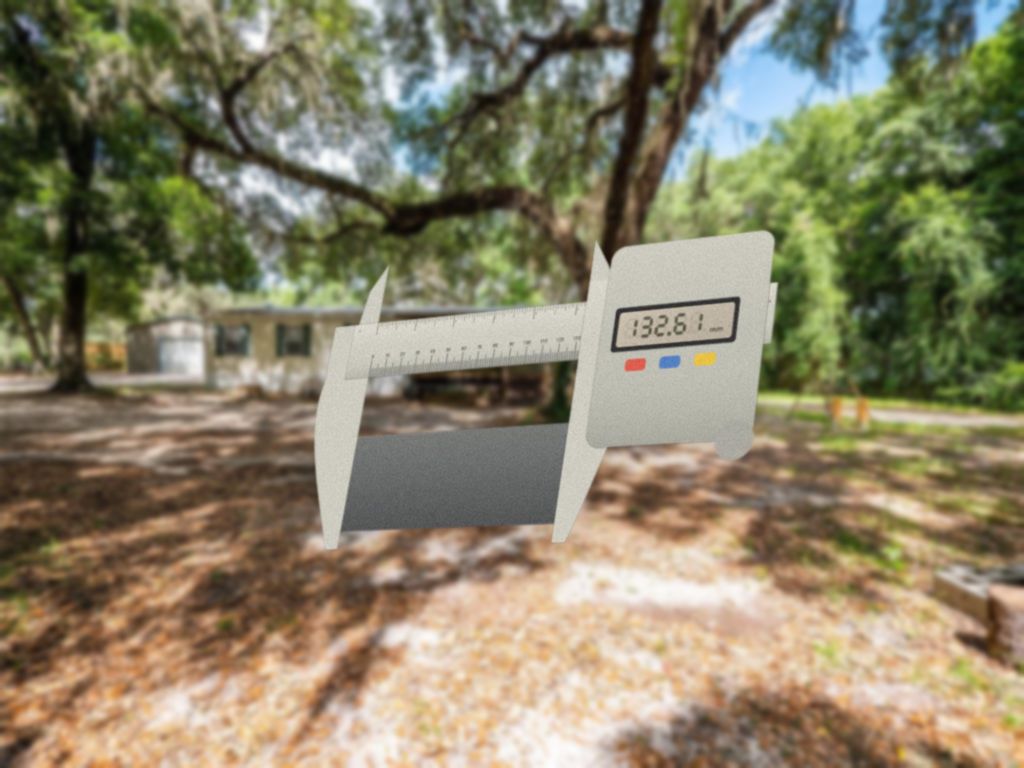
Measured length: 132.61 mm
